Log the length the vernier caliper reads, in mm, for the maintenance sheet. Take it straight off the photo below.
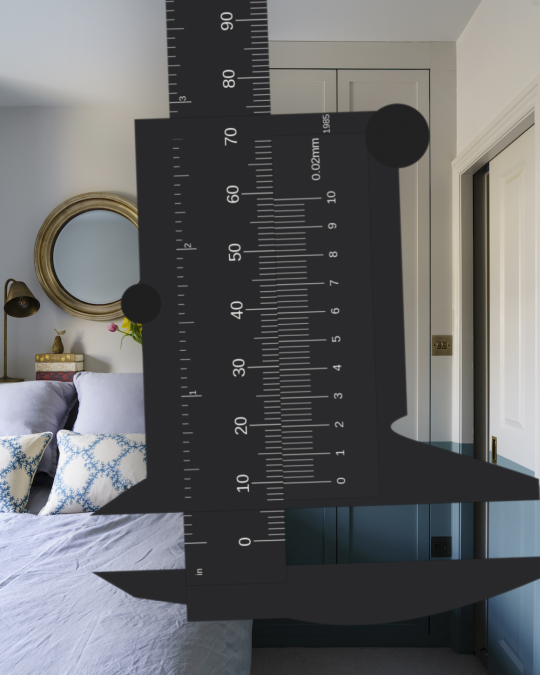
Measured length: 9.8 mm
